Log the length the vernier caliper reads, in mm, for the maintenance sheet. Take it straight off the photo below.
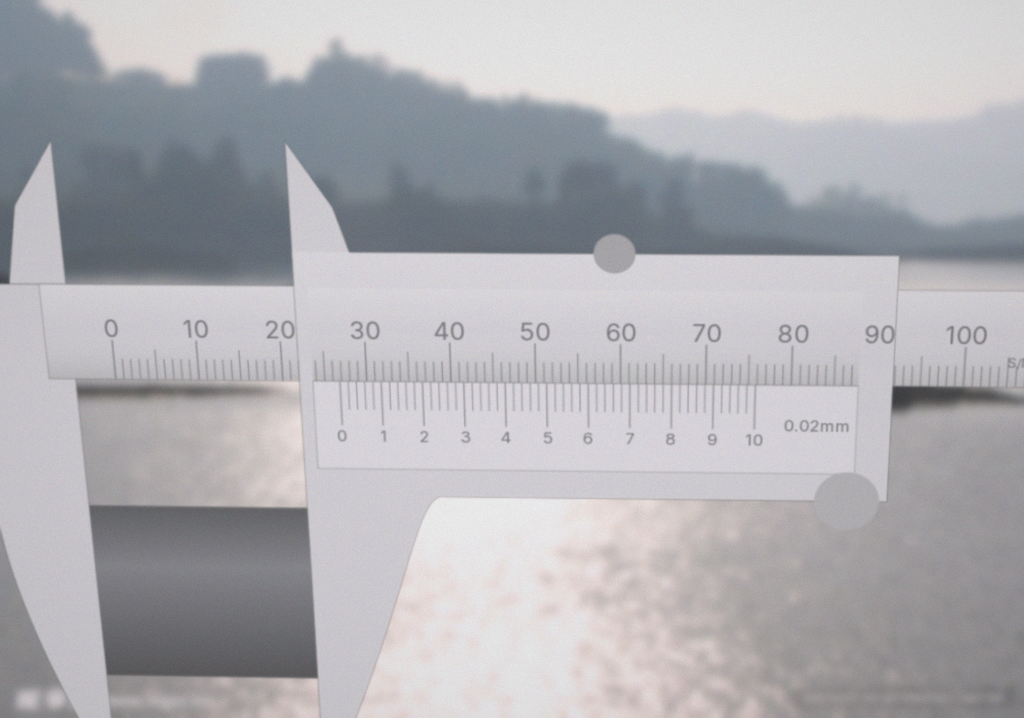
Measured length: 26.8 mm
